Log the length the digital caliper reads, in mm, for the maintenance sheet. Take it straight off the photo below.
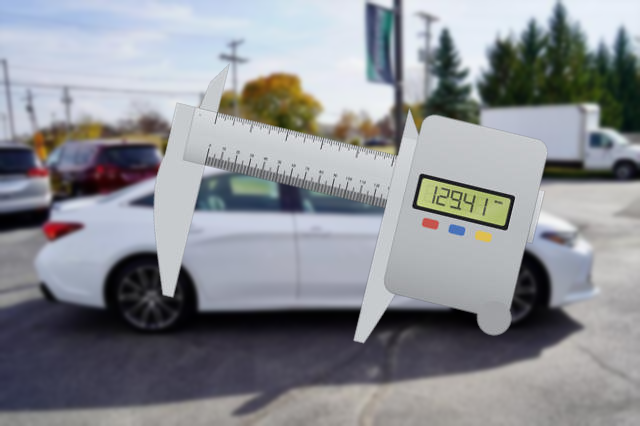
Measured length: 129.41 mm
